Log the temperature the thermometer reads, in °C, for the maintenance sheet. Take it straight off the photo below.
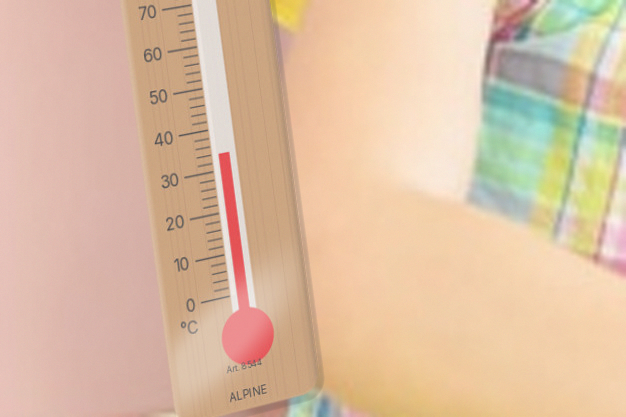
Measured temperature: 34 °C
